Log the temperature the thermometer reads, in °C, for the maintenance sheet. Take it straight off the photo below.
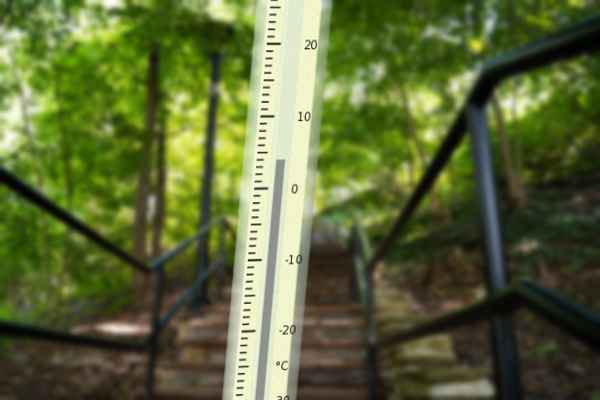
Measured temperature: 4 °C
